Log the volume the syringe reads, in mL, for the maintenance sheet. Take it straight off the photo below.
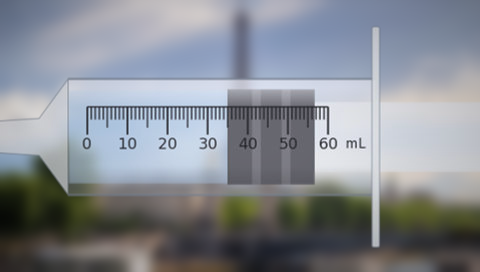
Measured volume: 35 mL
